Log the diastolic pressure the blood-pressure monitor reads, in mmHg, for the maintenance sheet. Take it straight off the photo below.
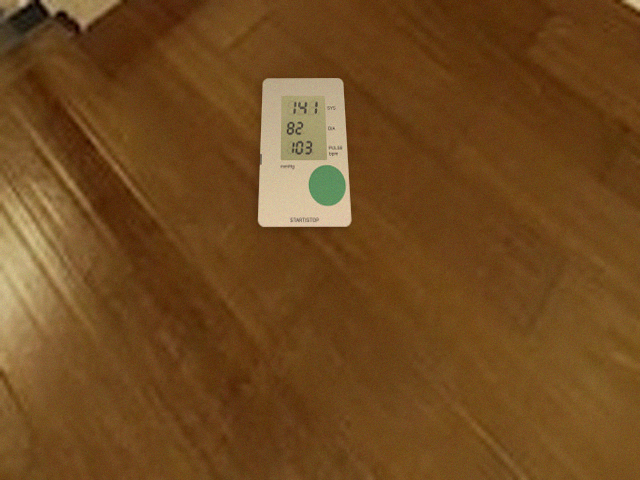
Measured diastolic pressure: 82 mmHg
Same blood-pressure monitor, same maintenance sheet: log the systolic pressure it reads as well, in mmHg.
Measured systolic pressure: 141 mmHg
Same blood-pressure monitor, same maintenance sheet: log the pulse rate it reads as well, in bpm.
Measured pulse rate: 103 bpm
